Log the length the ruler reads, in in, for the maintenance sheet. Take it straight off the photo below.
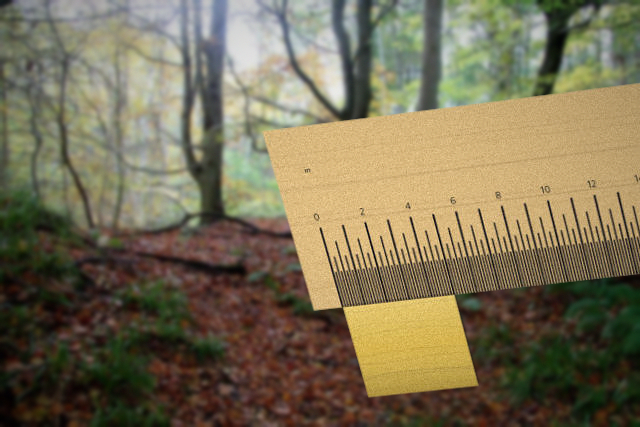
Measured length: 5 in
